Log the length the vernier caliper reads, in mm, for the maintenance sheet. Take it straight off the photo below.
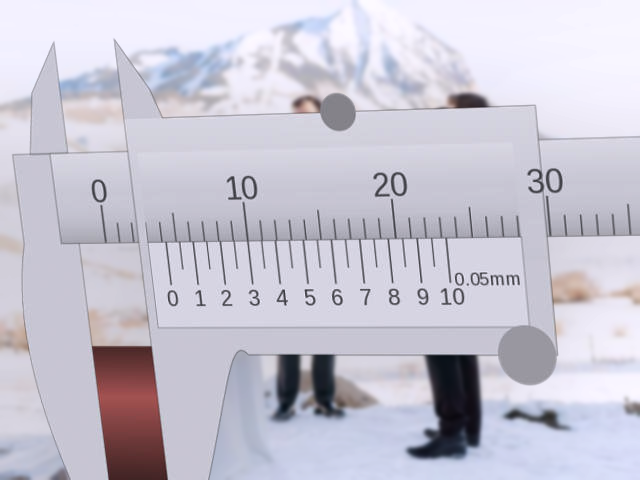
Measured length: 4.3 mm
